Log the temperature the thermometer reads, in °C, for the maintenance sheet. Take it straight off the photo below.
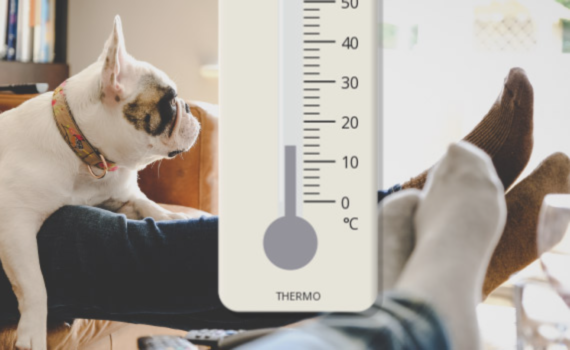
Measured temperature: 14 °C
